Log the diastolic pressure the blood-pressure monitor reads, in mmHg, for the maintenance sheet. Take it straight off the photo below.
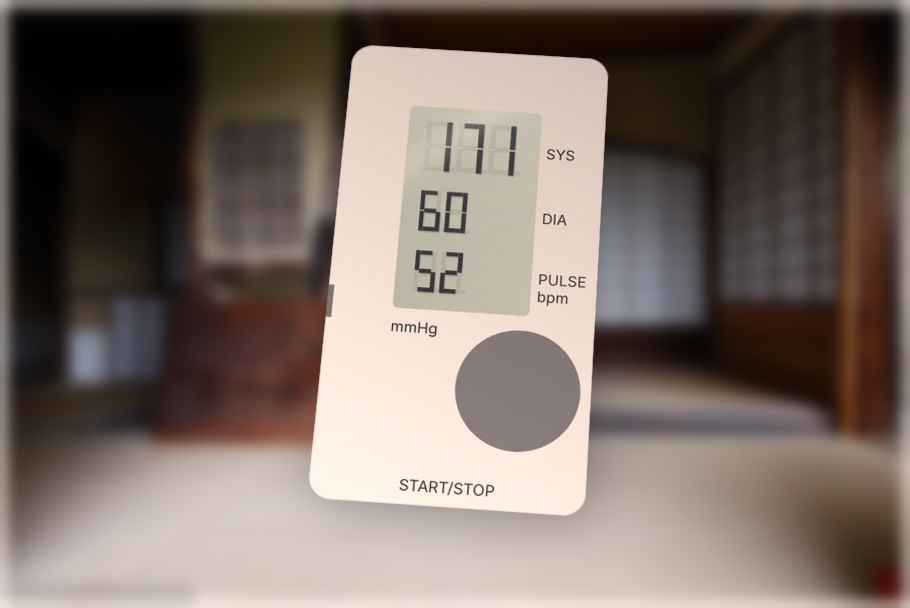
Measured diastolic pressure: 60 mmHg
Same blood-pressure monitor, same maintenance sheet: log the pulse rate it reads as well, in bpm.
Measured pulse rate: 52 bpm
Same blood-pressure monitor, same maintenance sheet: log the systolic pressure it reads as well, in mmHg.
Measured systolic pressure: 171 mmHg
